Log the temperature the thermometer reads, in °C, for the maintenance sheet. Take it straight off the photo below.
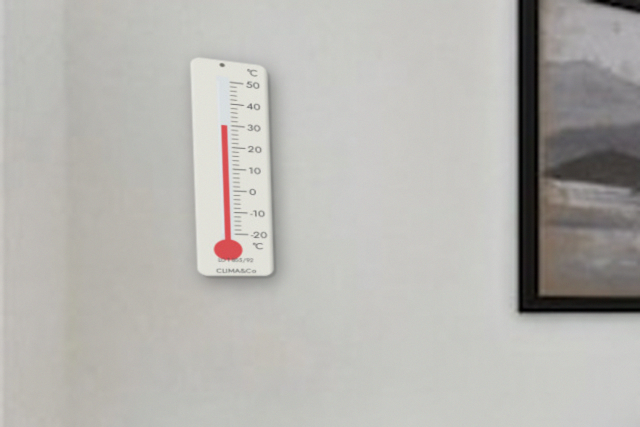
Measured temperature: 30 °C
